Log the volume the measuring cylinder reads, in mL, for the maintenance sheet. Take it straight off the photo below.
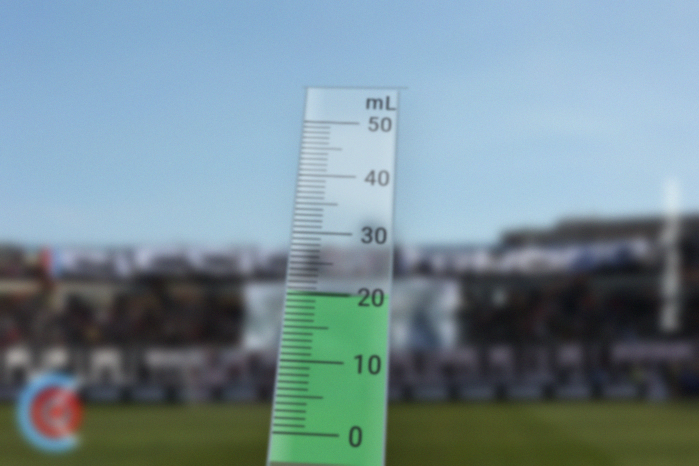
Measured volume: 20 mL
